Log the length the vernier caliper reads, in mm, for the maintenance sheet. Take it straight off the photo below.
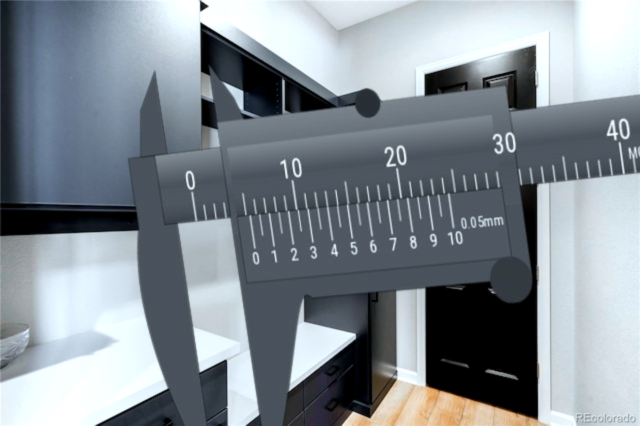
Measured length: 5.4 mm
